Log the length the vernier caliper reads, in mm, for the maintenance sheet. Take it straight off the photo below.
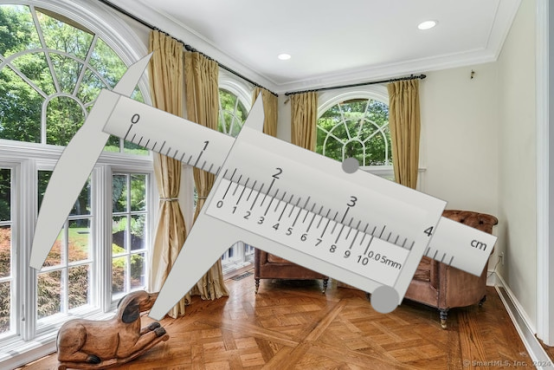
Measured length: 15.2 mm
